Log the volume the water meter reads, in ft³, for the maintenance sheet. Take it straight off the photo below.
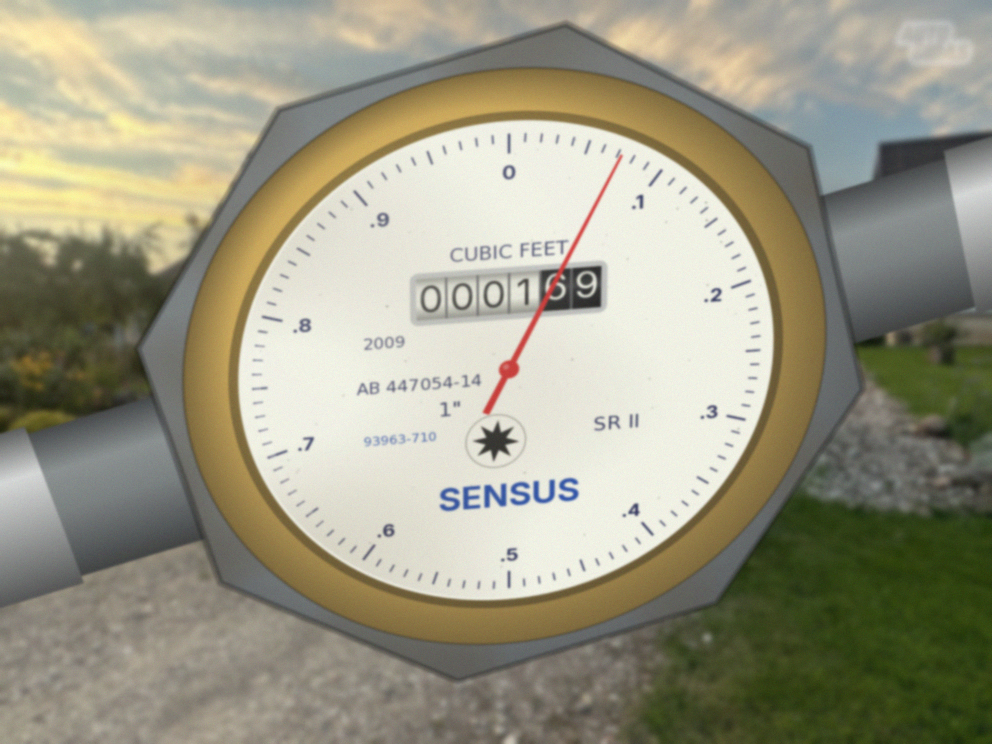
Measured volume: 169.07 ft³
